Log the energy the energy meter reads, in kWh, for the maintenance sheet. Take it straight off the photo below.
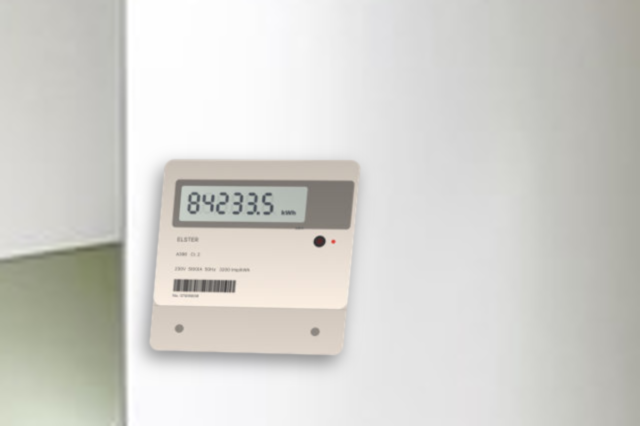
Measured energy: 84233.5 kWh
